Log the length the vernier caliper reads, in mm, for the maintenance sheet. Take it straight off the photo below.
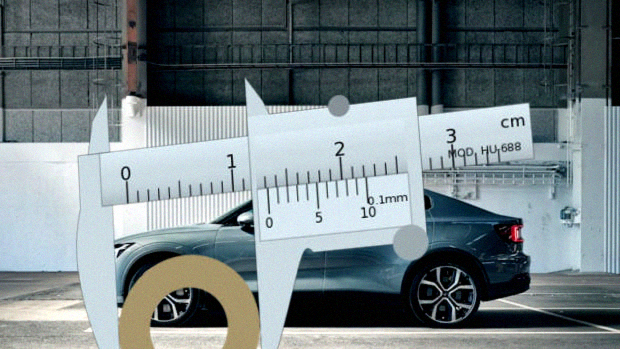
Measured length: 13.2 mm
